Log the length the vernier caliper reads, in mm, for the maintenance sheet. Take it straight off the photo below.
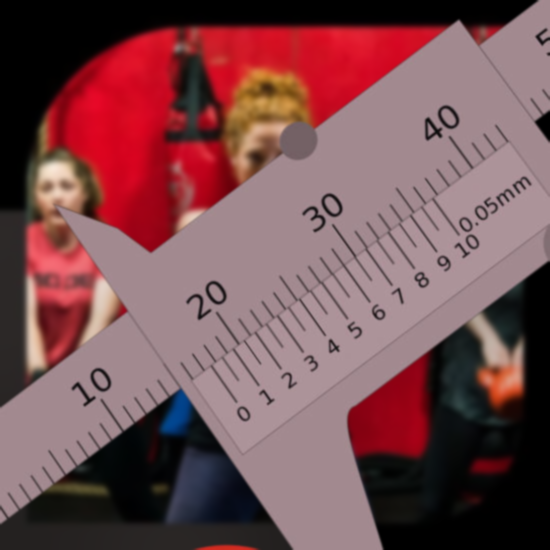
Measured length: 17.6 mm
